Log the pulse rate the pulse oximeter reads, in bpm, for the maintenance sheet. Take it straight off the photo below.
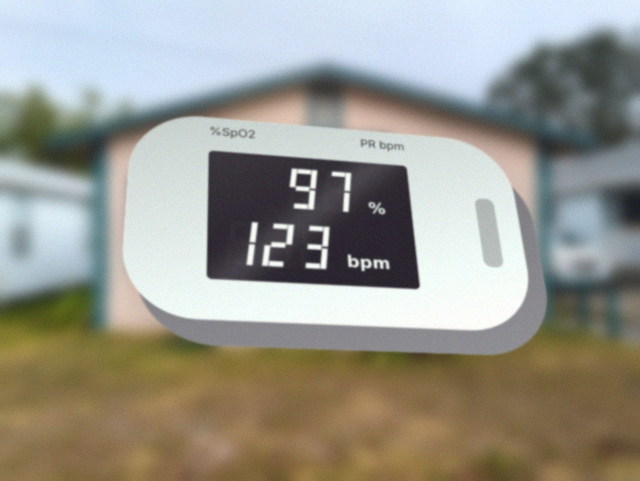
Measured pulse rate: 123 bpm
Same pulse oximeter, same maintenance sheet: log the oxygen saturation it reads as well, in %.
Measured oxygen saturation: 97 %
